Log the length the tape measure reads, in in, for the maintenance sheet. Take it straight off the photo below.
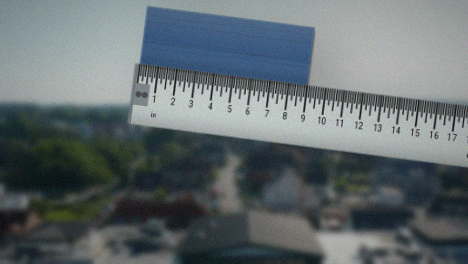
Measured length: 9 in
